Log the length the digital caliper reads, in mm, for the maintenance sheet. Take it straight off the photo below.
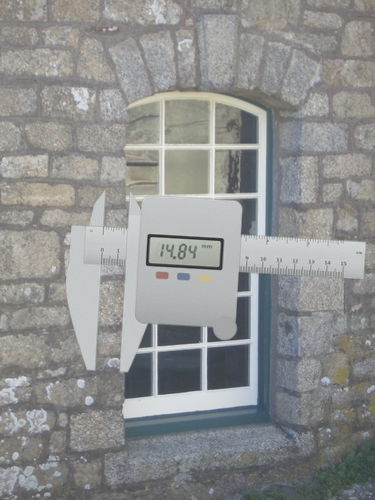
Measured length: 14.84 mm
